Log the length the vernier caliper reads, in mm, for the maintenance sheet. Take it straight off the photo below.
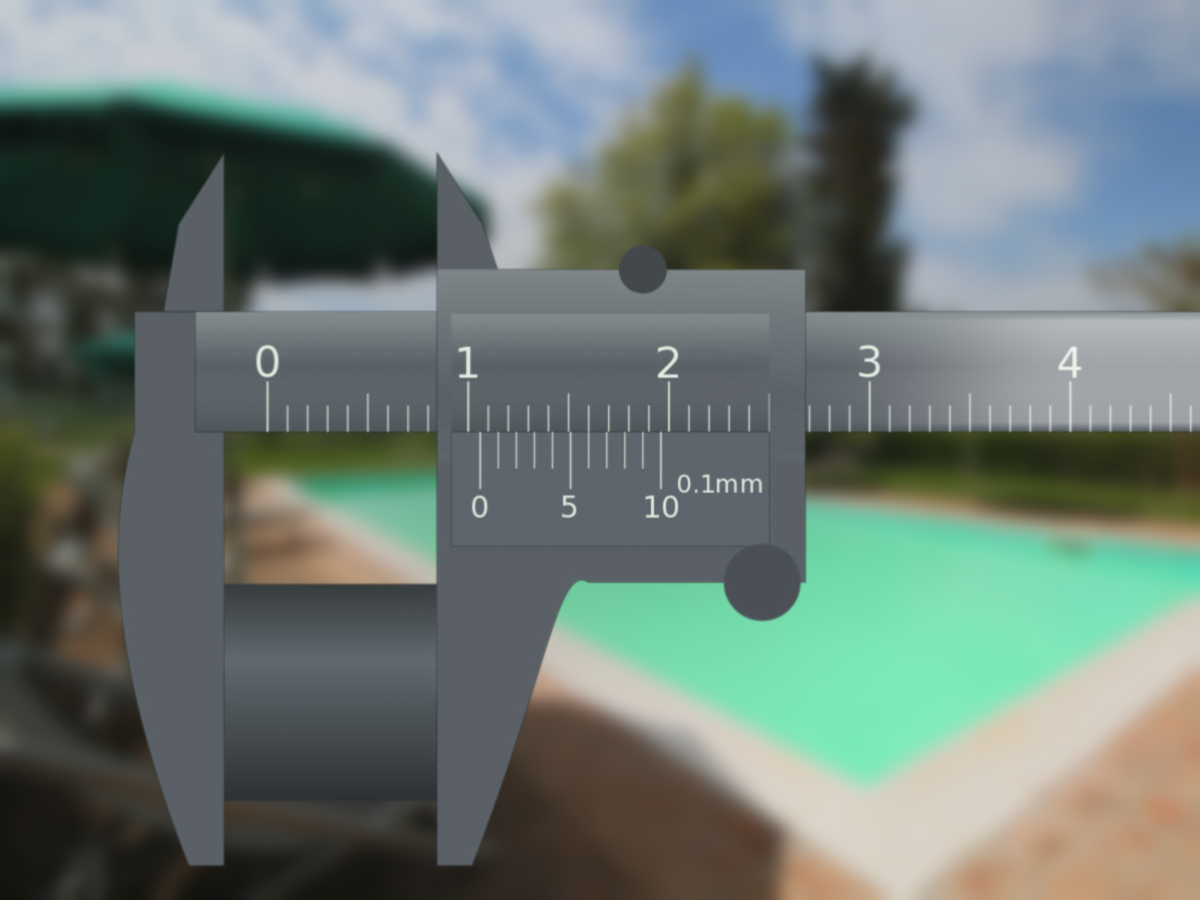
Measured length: 10.6 mm
